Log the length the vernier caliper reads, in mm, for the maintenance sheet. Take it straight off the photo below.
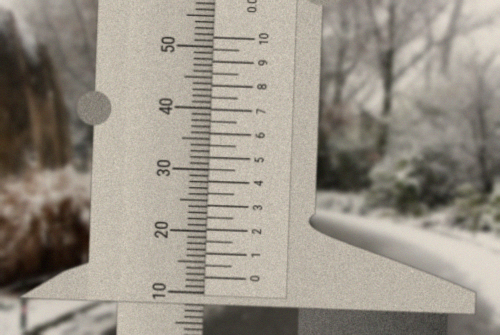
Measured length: 12.5 mm
